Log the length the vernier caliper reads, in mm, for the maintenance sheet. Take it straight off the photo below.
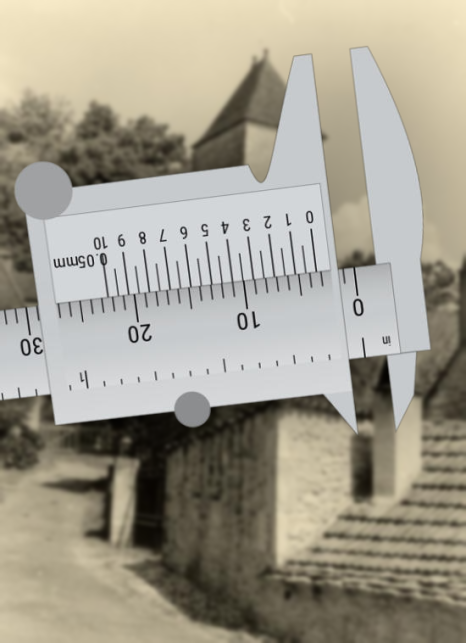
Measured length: 3.4 mm
